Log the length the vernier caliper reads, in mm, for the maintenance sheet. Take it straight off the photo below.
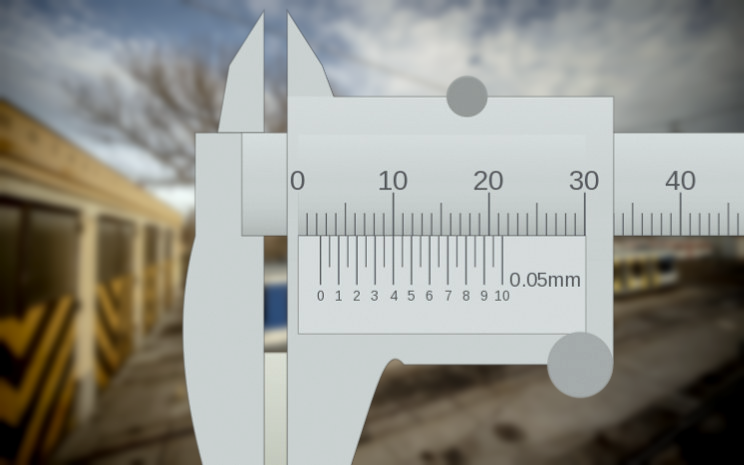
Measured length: 2.4 mm
